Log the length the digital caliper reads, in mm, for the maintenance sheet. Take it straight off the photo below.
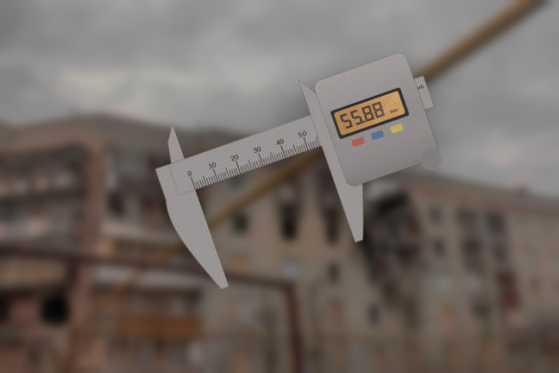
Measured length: 55.88 mm
